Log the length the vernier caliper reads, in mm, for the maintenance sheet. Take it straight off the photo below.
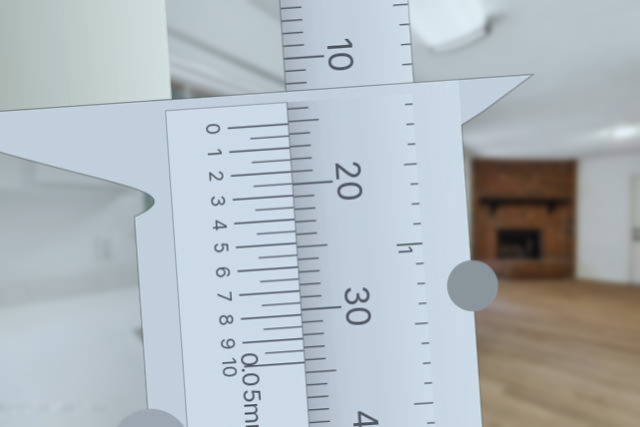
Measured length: 15.2 mm
